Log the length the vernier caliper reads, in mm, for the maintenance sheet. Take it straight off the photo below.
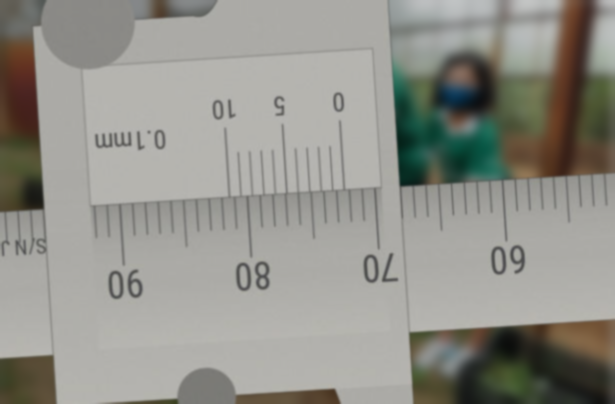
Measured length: 72.4 mm
